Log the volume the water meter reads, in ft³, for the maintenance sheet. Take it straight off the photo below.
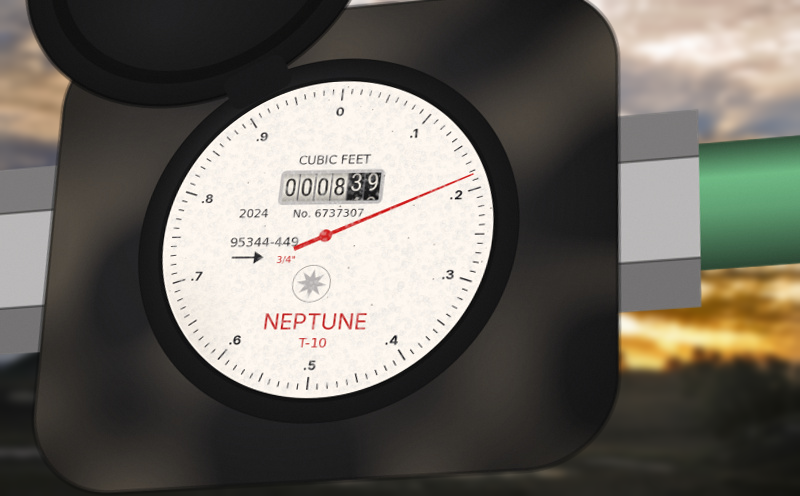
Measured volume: 839.18 ft³
